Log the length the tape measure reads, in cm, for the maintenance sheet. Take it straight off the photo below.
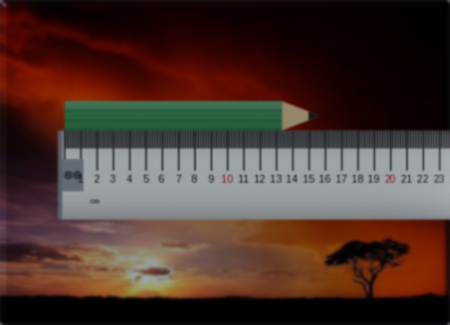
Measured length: 15.5 cm
